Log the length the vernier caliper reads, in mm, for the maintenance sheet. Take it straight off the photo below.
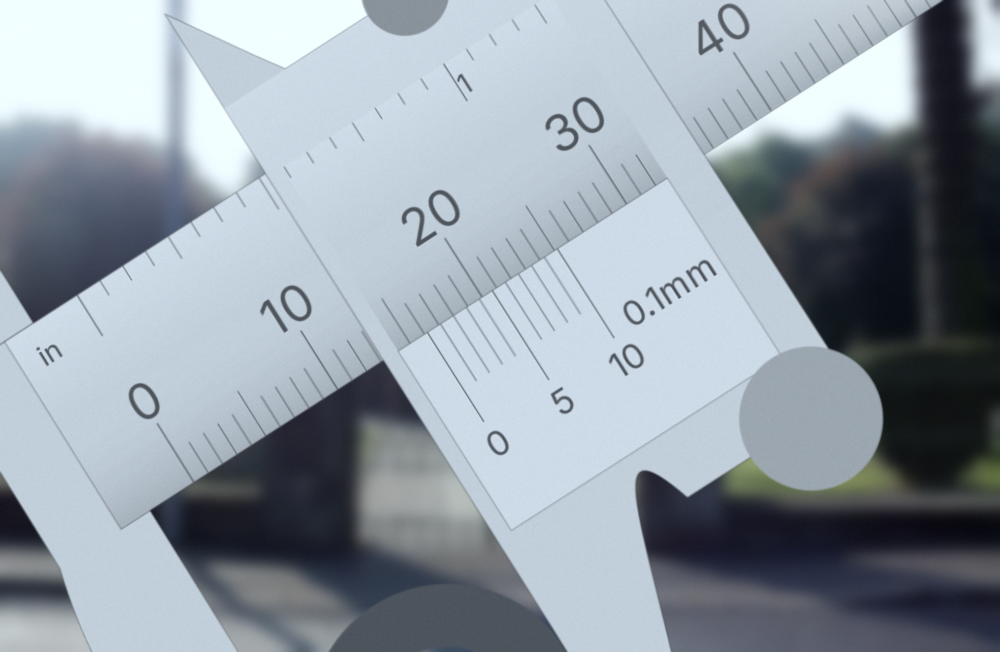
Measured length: 16.2 mm
